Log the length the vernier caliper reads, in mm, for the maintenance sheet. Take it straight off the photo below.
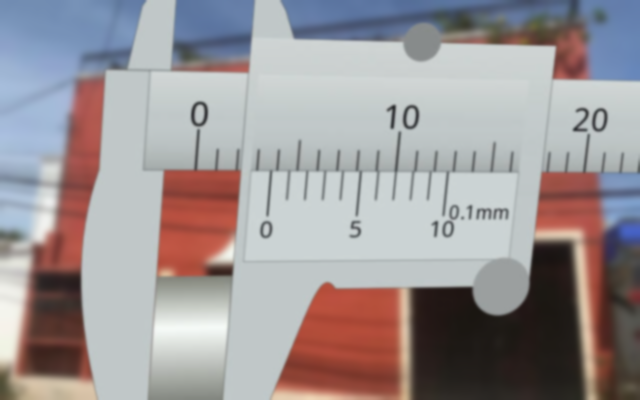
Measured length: 3.7 mm
